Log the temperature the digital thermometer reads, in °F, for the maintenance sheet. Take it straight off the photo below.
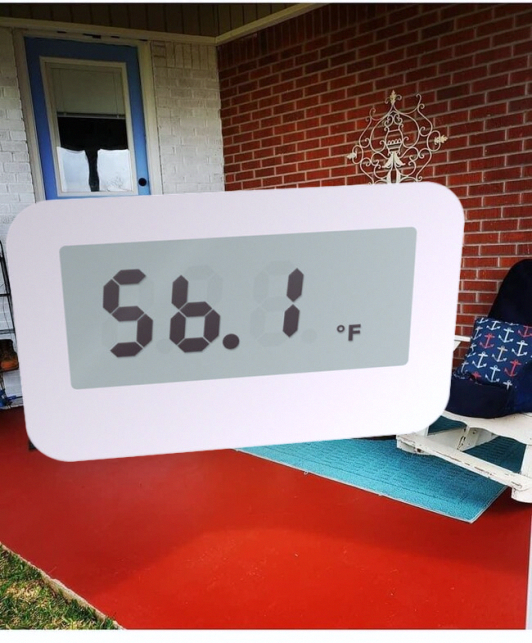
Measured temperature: 56.1 °F
